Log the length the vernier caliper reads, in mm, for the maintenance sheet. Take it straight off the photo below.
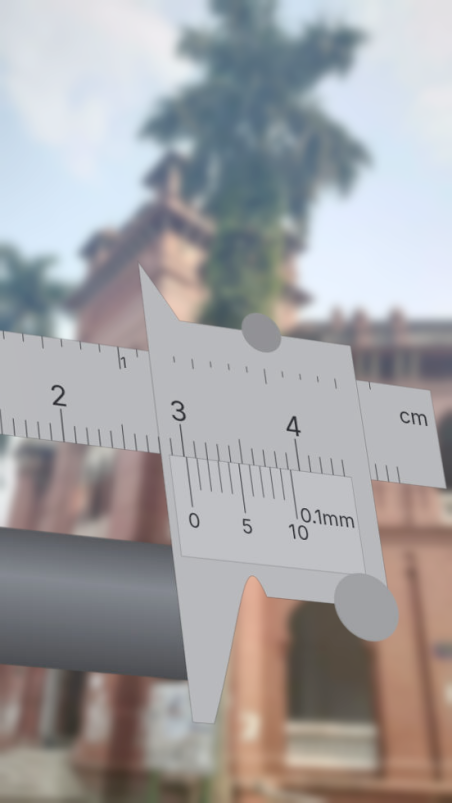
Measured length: 30.2 mm
